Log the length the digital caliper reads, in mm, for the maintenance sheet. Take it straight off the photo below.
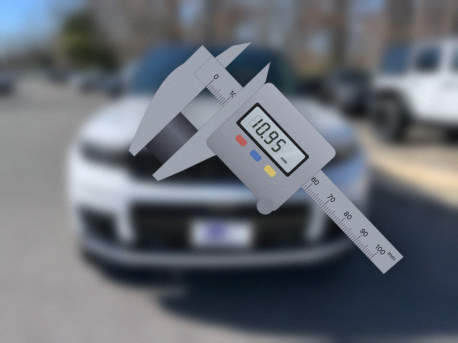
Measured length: 10.95 mm
